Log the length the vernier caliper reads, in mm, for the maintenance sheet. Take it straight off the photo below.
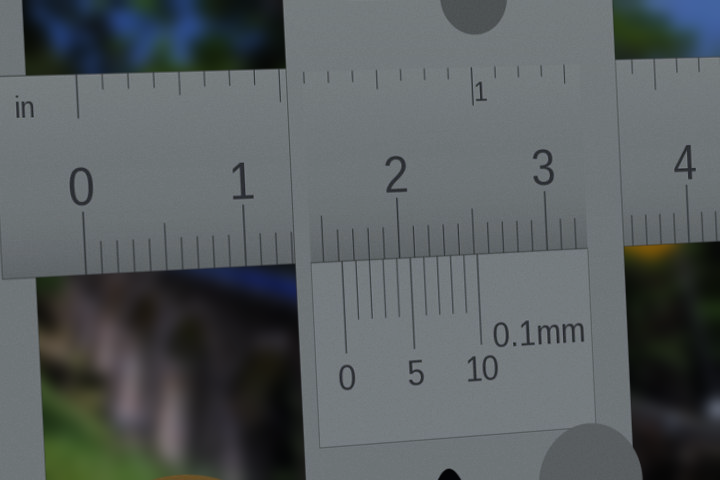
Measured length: 16.2 mm
